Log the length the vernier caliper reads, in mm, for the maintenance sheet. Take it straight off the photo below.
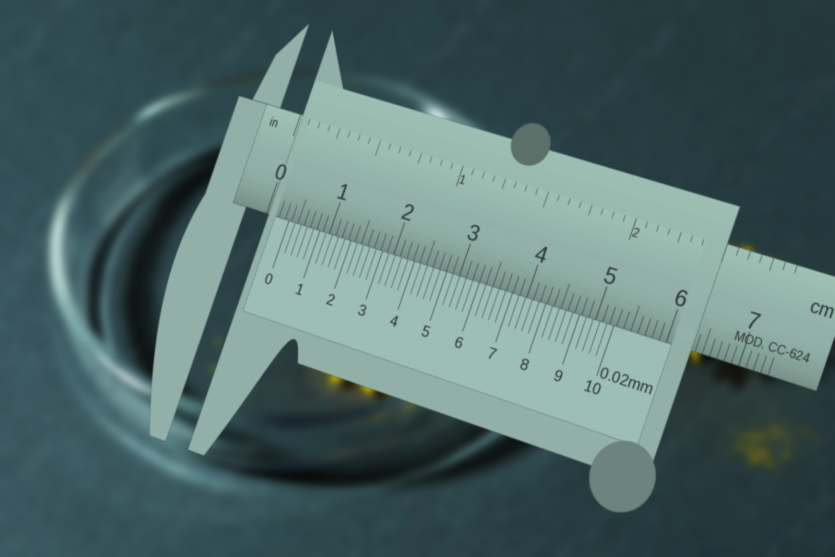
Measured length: 3.6 mm
